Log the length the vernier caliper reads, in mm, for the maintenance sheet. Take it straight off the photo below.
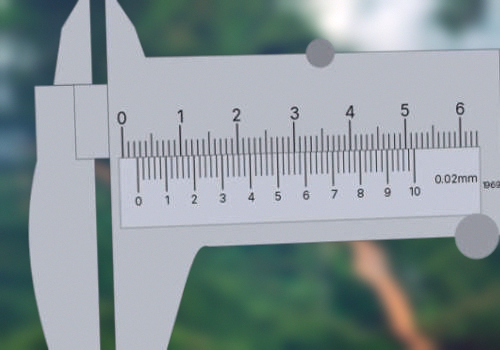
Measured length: 2.5 mm
